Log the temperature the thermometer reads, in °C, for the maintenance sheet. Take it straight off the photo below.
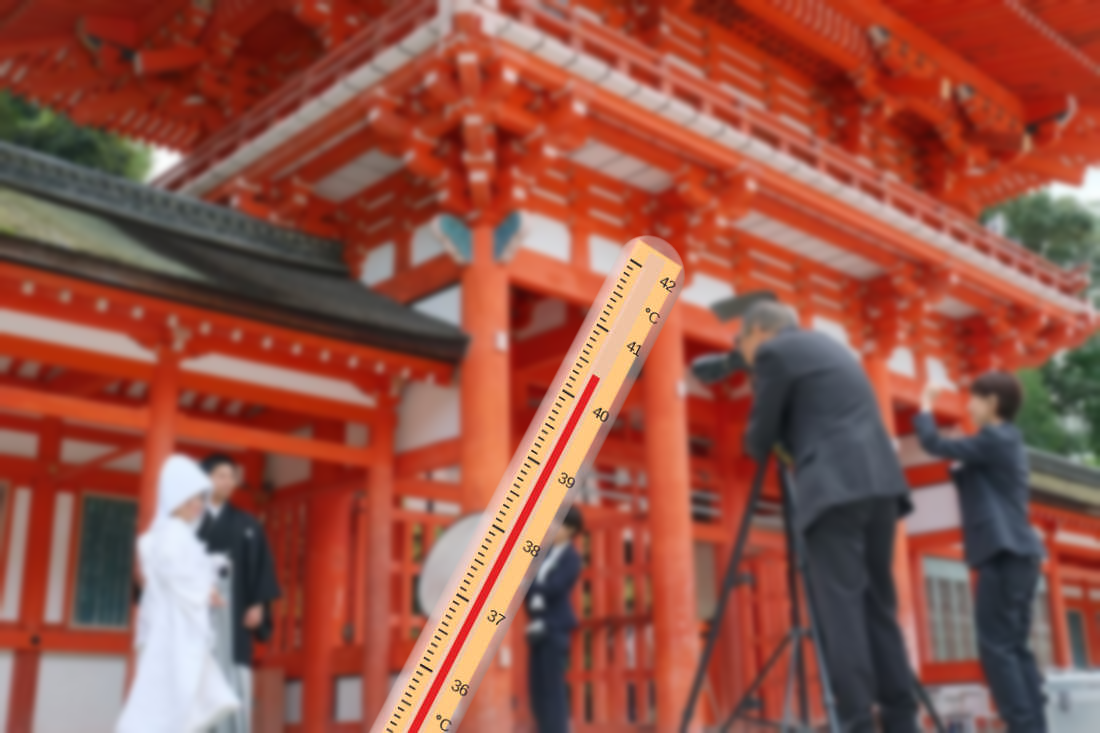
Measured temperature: 40.4 °C
